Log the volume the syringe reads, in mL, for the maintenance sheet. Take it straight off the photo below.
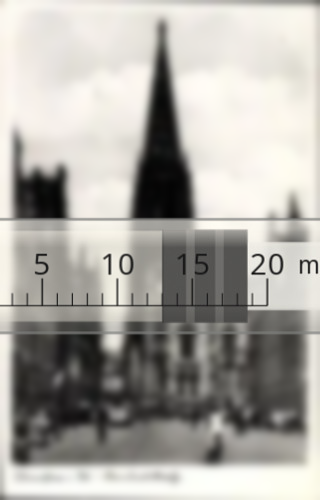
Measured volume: 13 mL
